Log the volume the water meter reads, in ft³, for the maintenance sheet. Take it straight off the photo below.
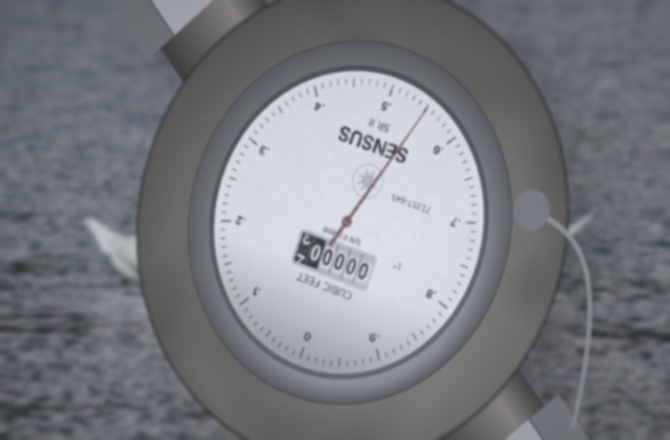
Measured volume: 2.55 ft³
